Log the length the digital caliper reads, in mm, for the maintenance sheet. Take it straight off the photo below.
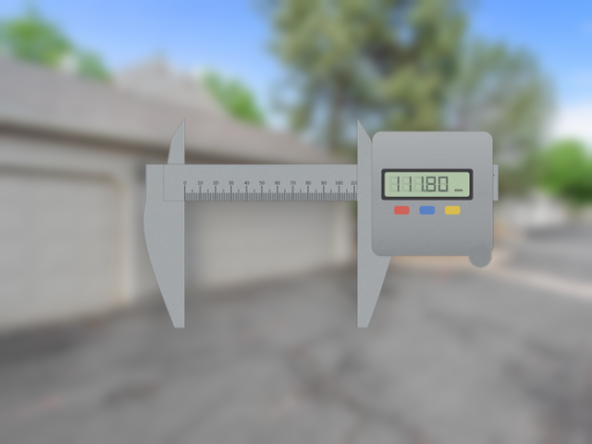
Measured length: 111.80 mm
